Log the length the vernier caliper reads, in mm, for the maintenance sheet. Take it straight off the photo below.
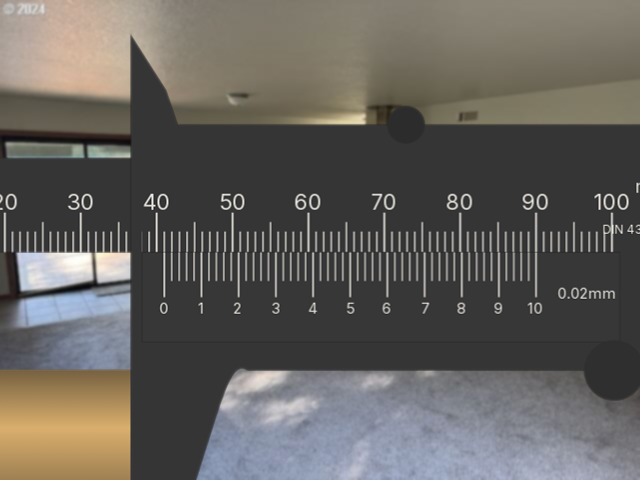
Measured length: 41.0 mm
